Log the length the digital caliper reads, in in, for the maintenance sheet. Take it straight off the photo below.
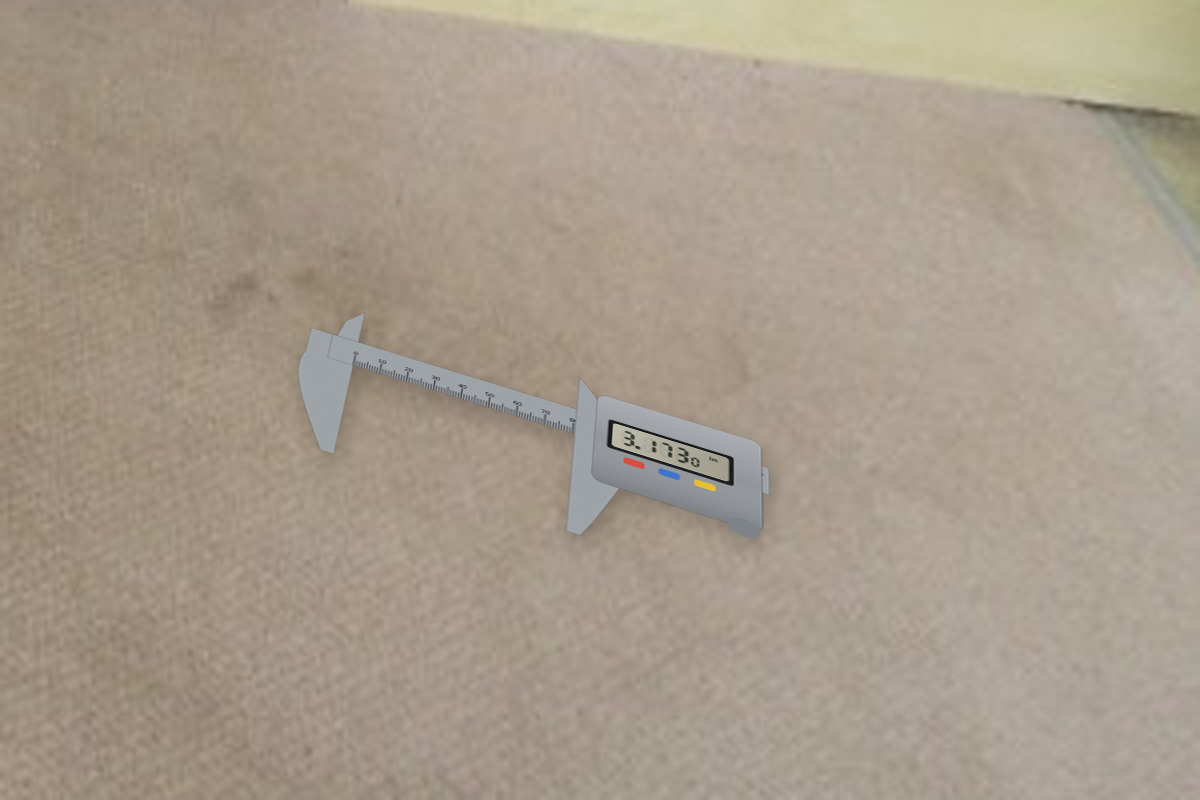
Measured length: 3.1730 in
